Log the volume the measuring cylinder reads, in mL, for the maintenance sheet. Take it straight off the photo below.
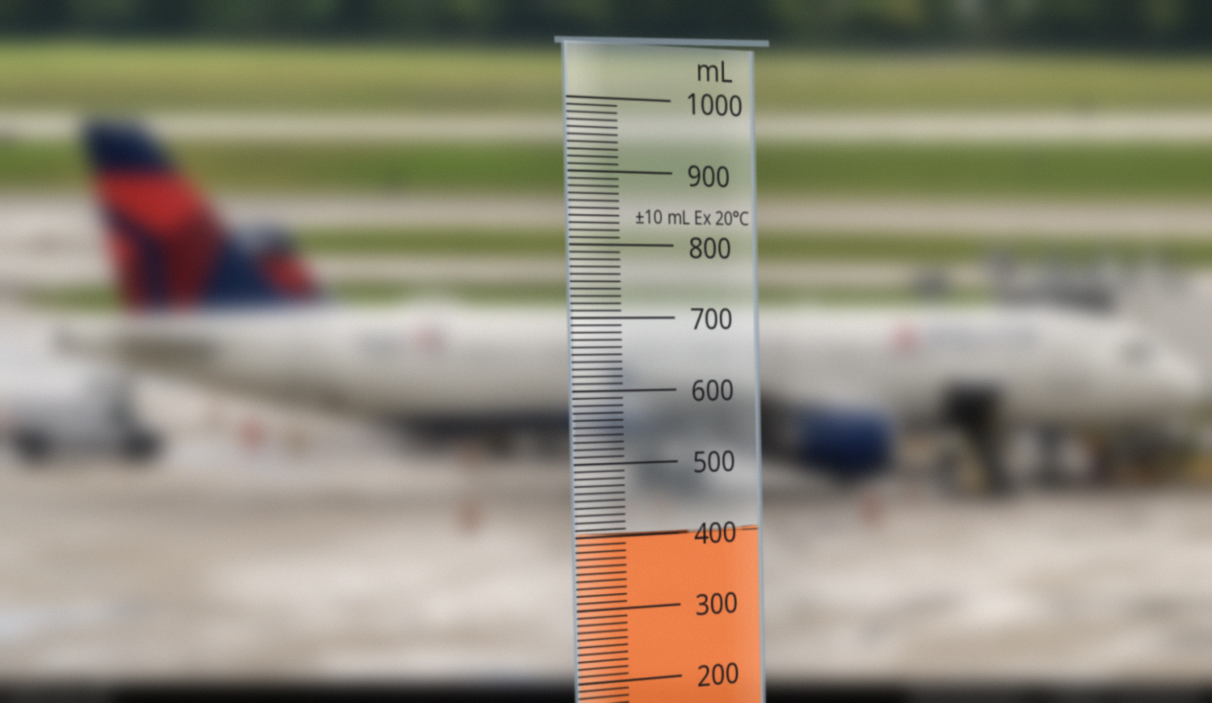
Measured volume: 400 mL
